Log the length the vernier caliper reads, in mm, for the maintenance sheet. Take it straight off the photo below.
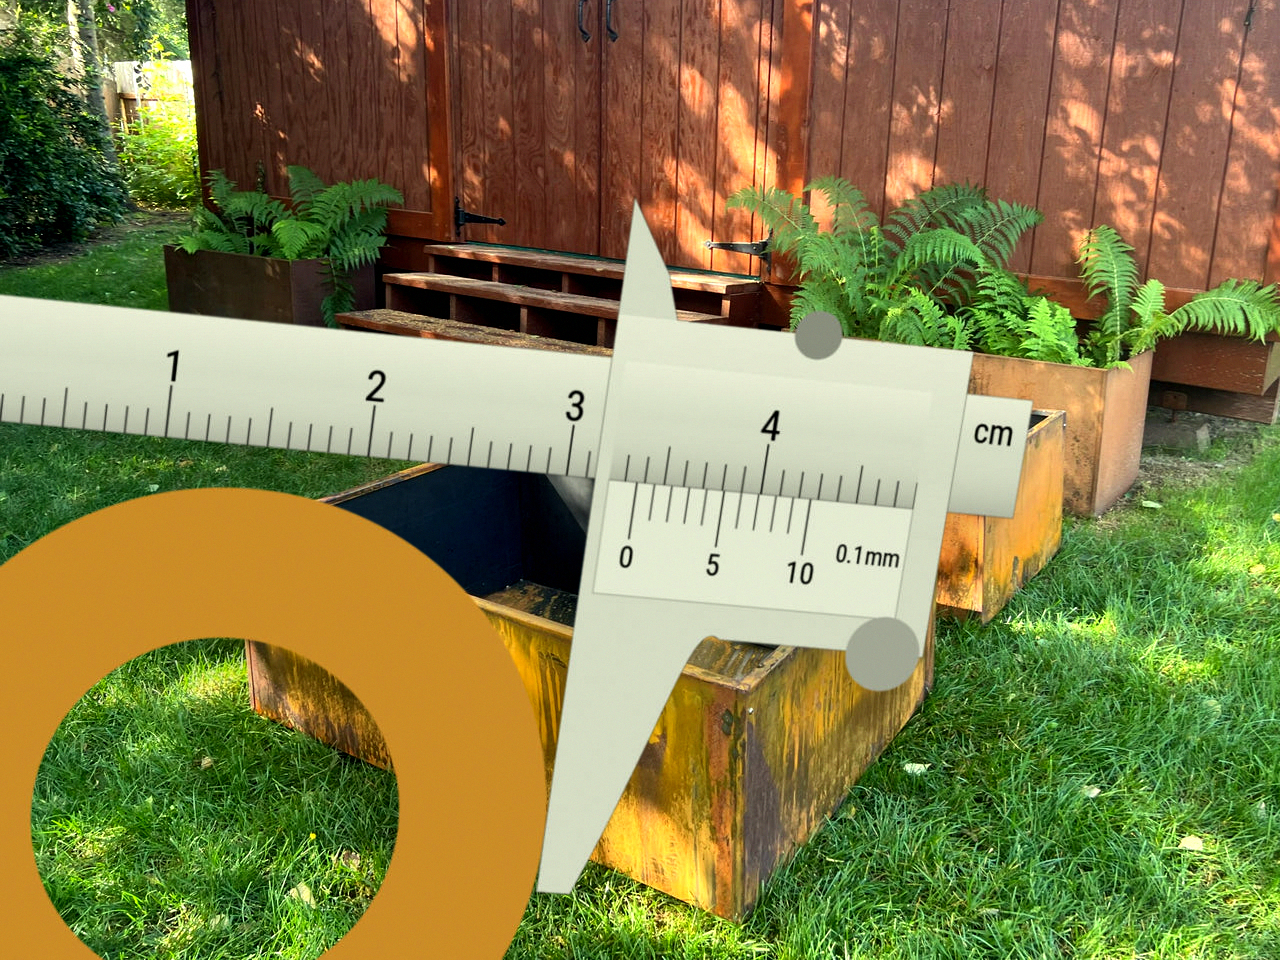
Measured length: 33.6 mm
